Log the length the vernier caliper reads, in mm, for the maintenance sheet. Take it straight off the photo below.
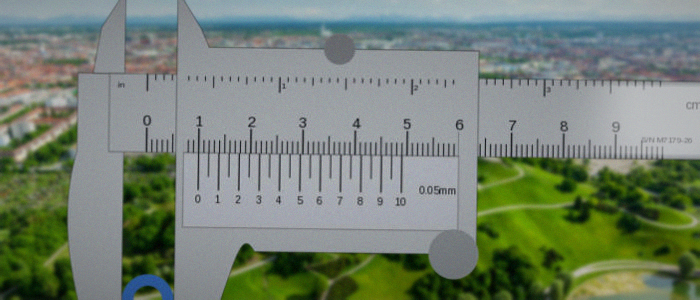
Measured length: 10.0 mm
